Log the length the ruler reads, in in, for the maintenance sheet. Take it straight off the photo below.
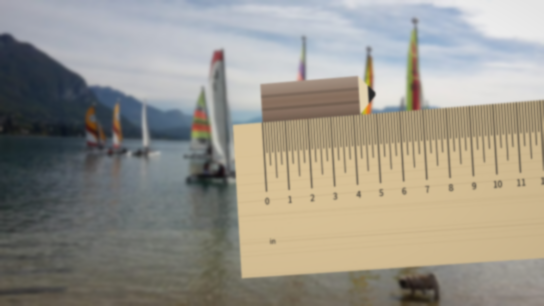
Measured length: 5 in
